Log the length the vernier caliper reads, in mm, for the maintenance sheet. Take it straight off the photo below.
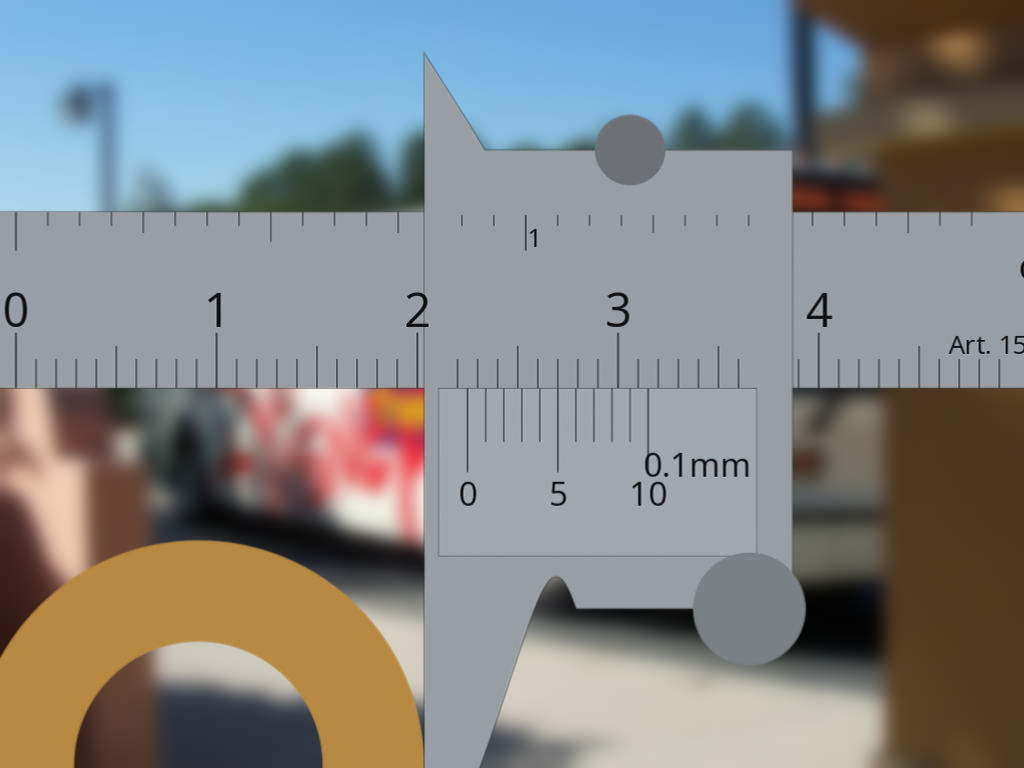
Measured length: 22.5 mm
